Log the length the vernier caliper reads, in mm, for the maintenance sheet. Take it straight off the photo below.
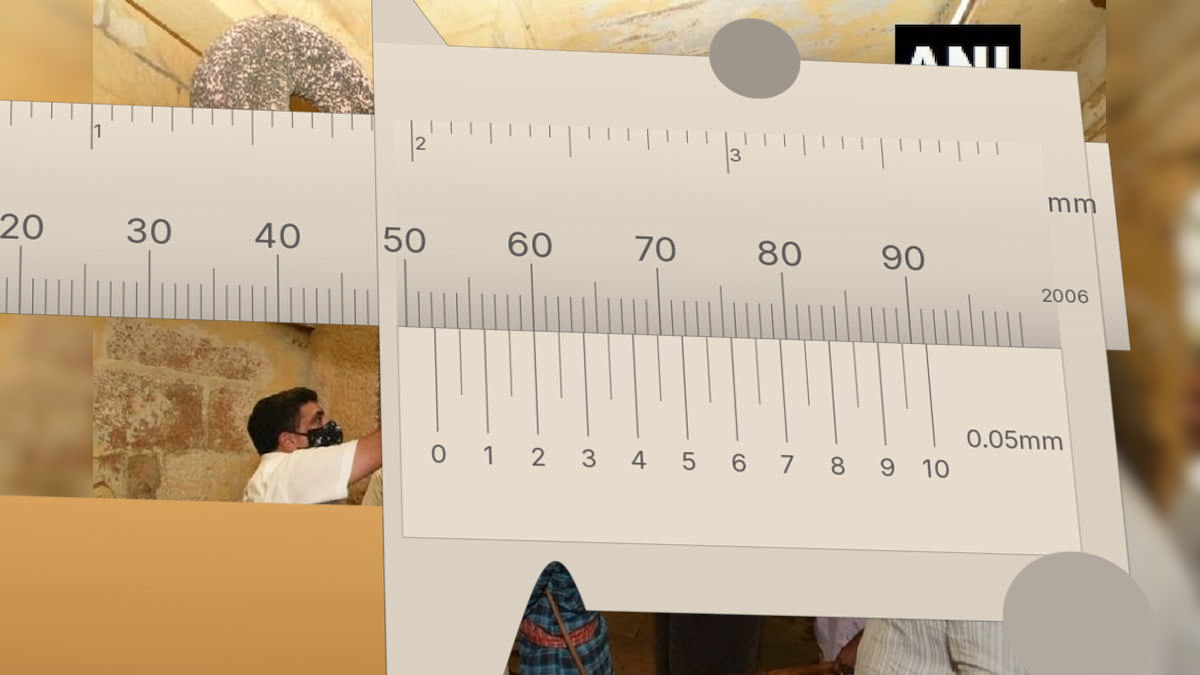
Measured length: 52.2 mm
